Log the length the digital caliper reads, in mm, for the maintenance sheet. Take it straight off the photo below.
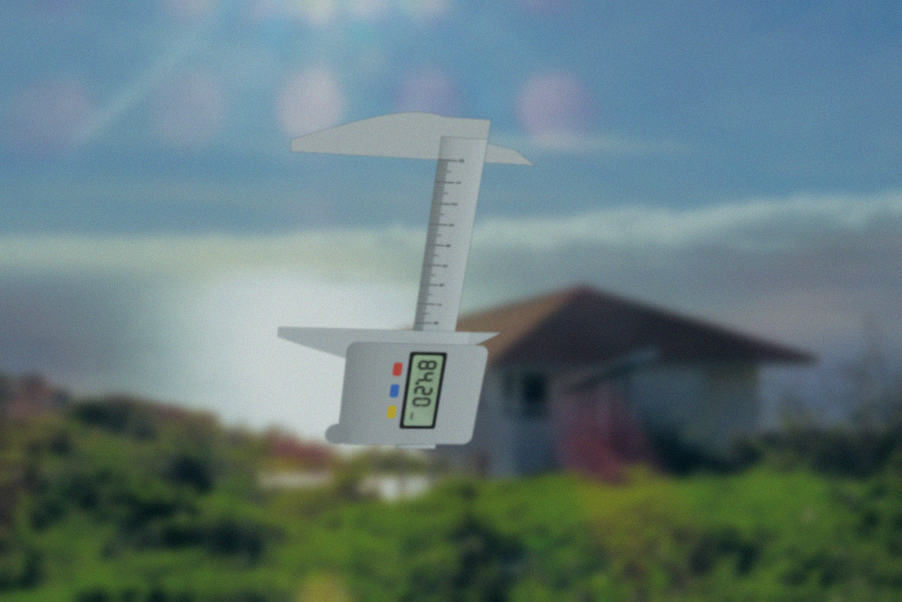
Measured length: 84.20 mm
